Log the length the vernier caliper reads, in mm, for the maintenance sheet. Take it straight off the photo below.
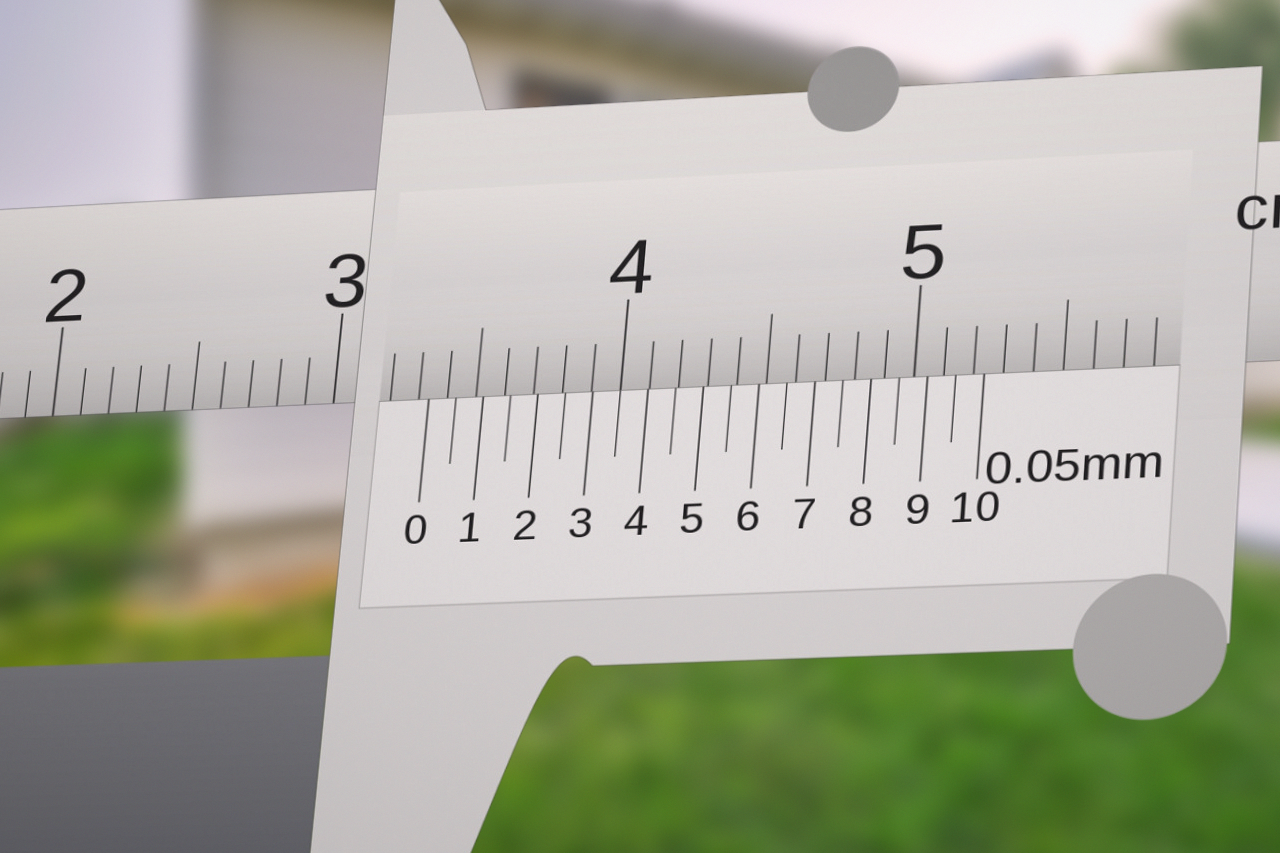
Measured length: 33.35 mm
